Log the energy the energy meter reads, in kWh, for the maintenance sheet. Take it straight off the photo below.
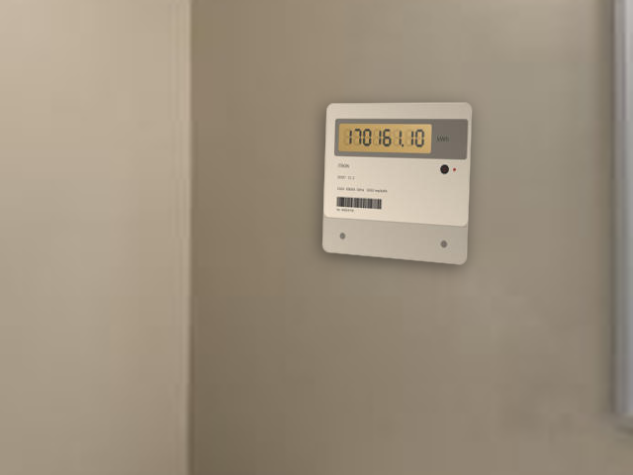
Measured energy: 170161.10 kWh
